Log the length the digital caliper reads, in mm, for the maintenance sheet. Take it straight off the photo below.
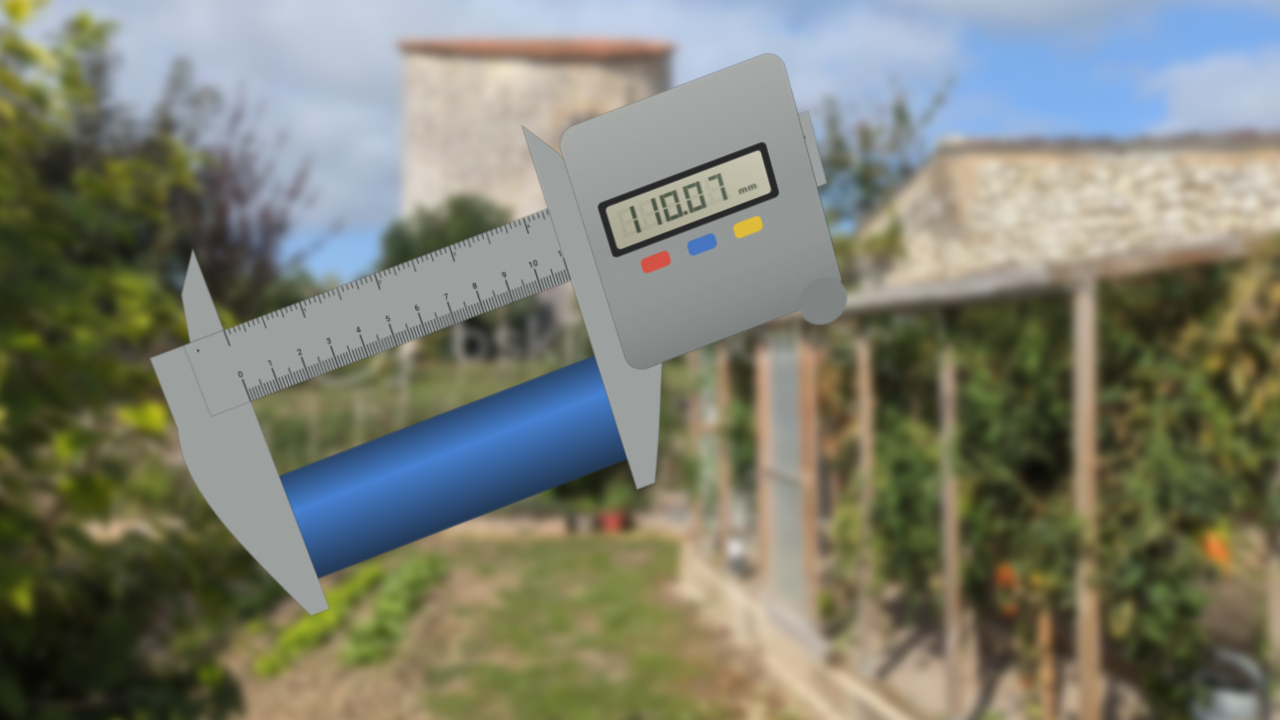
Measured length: 110.07 mm
